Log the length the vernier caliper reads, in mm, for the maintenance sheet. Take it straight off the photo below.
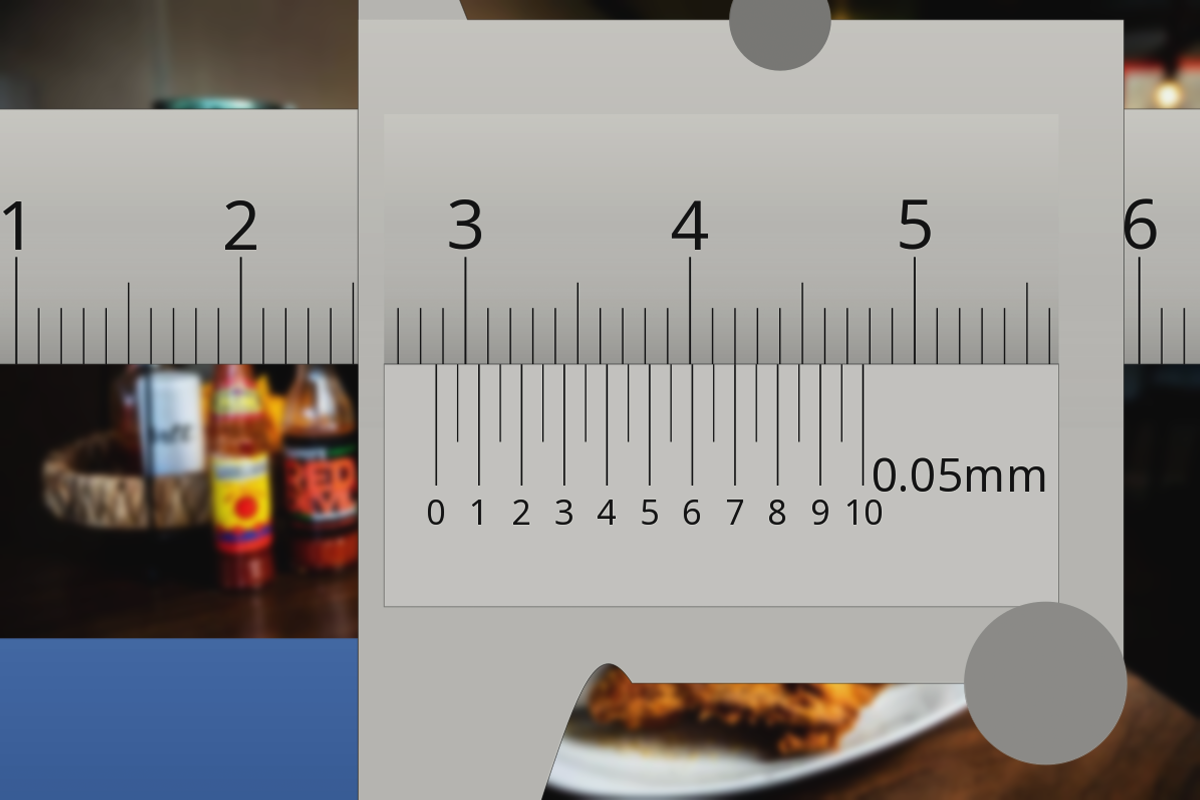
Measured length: 28.7 mm
